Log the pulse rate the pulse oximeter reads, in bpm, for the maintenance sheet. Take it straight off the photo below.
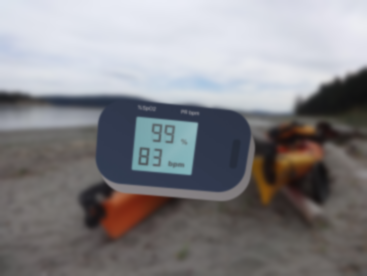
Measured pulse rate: 83 bpm
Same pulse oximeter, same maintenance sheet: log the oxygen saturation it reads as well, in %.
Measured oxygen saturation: 99 %
